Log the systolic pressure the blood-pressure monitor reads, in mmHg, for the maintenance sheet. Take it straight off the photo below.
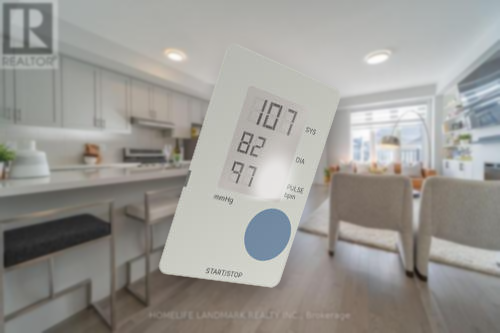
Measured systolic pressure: 107 mmHg
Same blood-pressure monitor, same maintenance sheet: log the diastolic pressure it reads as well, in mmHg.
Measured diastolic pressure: 82 mmHg
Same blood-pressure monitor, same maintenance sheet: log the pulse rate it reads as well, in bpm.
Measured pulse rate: 97 bpm
